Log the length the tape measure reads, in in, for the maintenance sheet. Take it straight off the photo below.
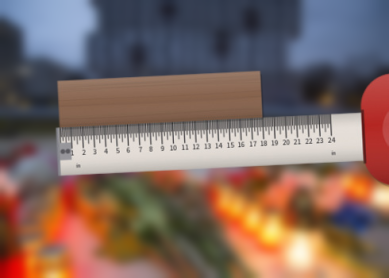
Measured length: 18 in
